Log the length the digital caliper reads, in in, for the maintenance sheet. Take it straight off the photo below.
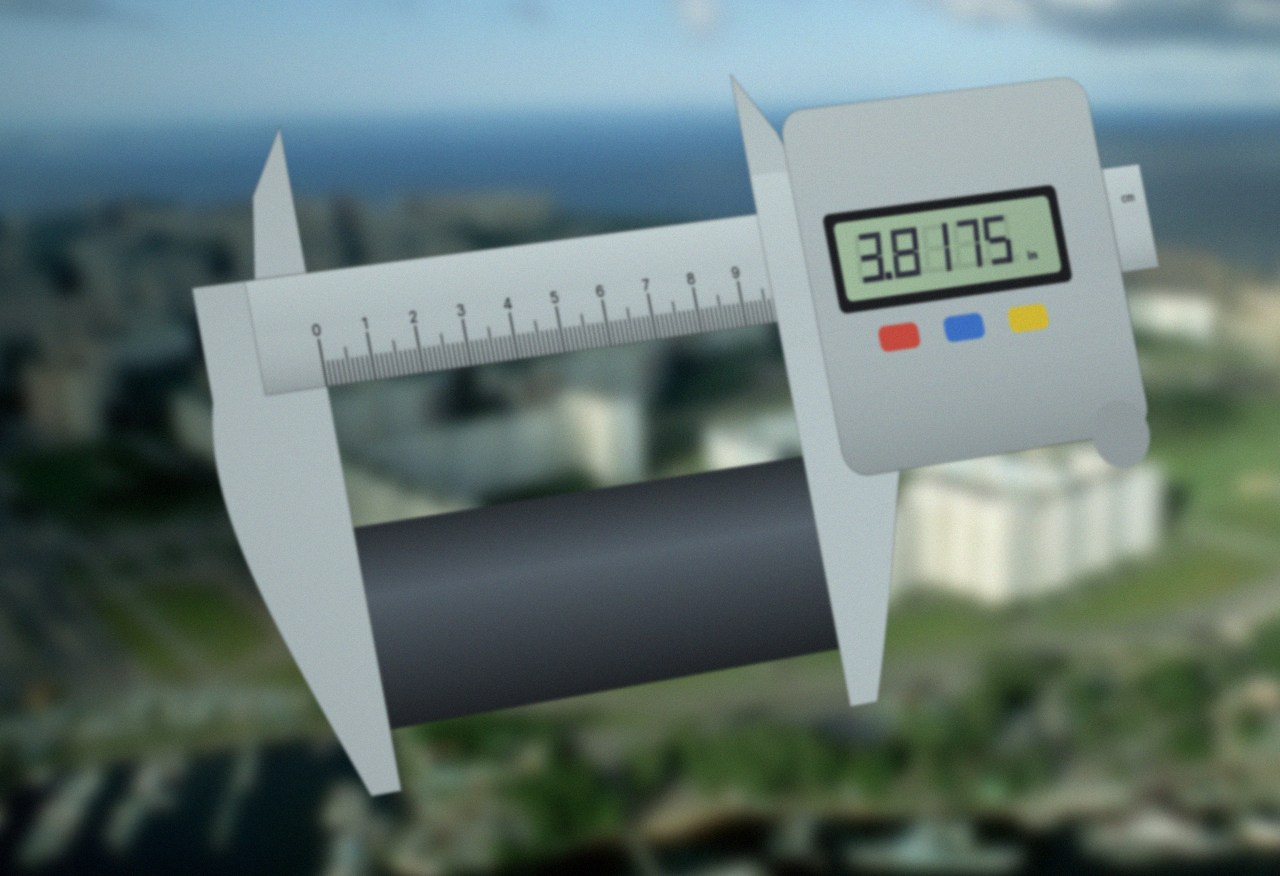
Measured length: 3.8175 in
